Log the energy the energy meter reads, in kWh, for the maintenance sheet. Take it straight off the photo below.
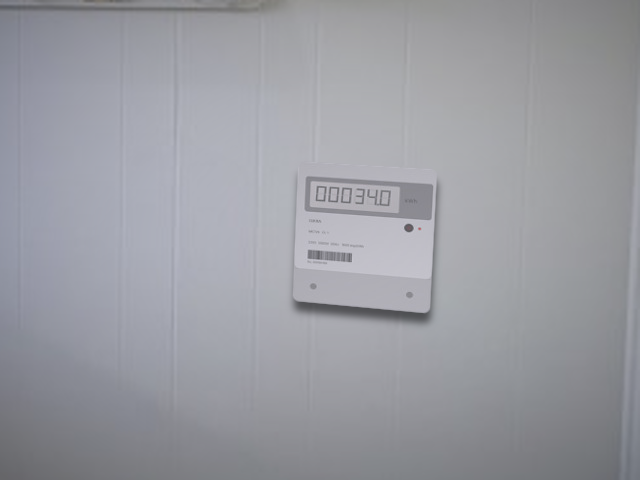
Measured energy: 34.0 kWh
